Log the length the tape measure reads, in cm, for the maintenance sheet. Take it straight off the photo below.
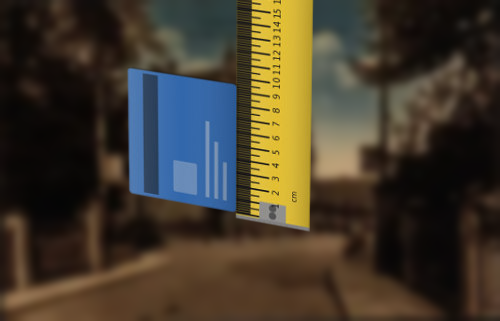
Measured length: 9.5 cm
